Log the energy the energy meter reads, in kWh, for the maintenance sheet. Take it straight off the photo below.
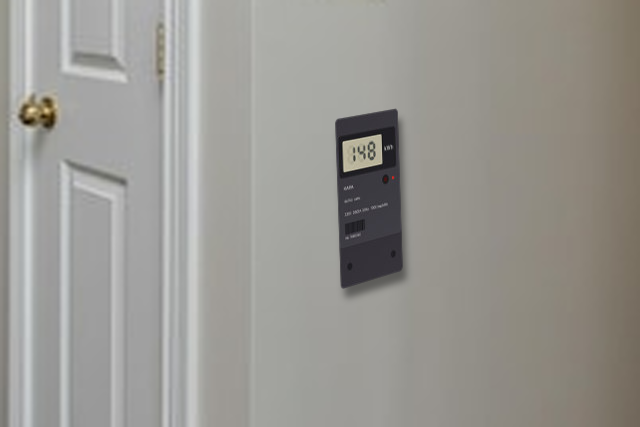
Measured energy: 148 kWh
